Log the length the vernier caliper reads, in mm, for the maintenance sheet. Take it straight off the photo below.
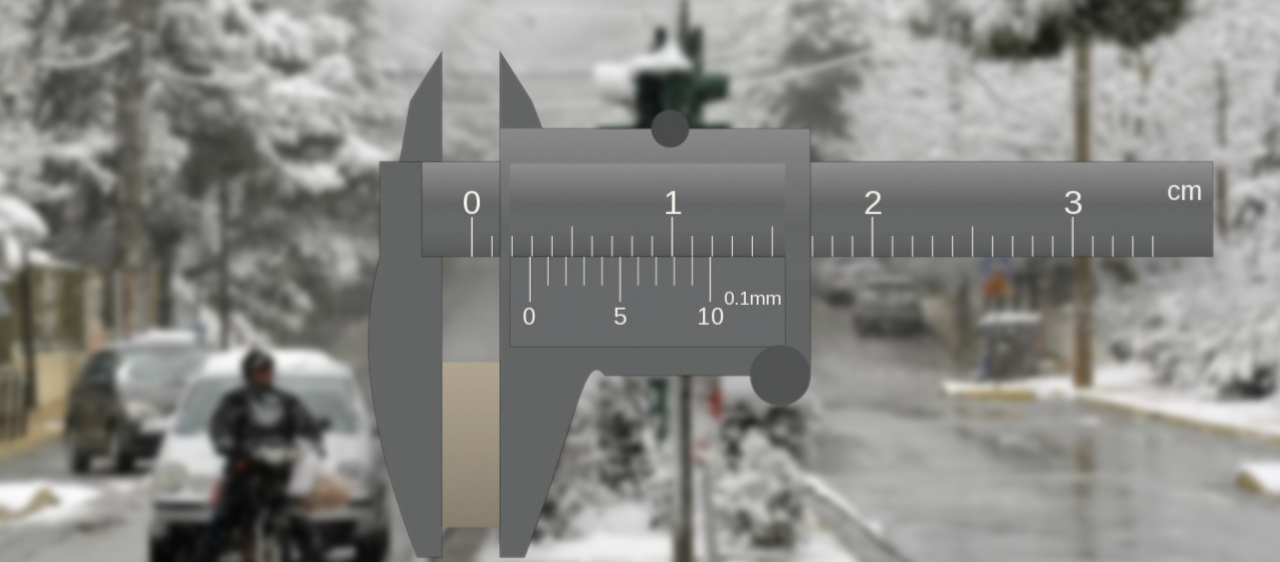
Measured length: 2.9 mm
